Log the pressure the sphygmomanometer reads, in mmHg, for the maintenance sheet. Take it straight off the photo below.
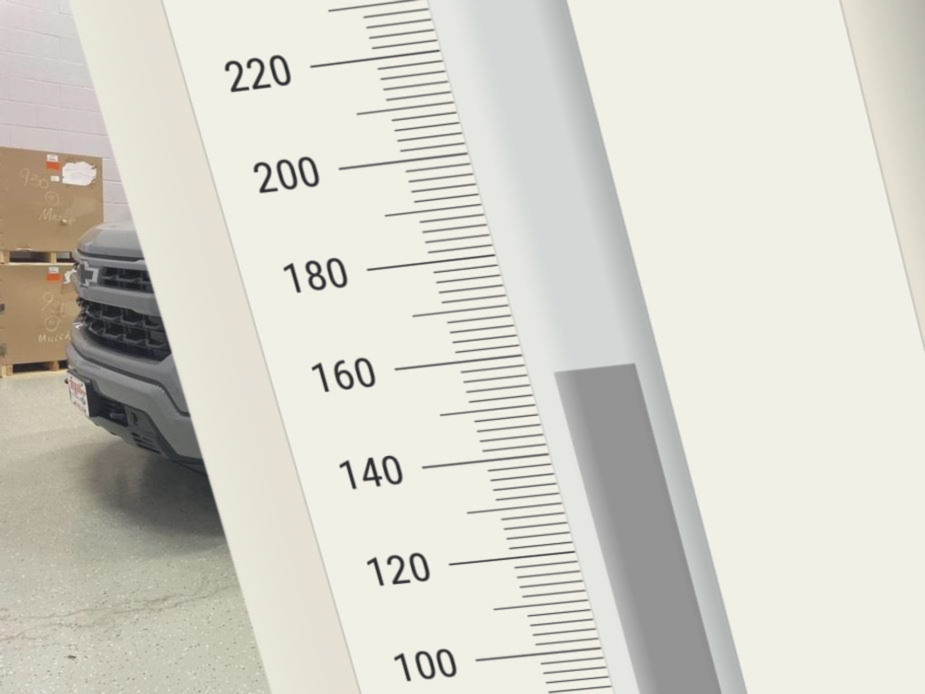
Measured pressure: 156 mmHg
